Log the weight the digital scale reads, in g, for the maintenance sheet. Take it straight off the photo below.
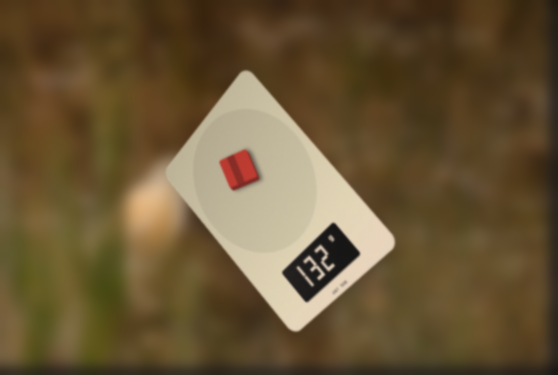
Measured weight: 132 g
